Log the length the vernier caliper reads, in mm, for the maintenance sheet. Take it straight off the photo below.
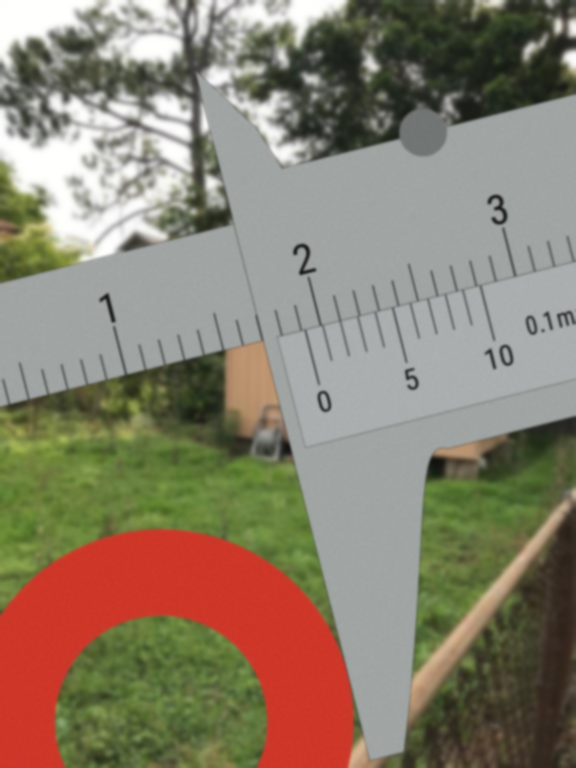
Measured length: 19.2 mm
